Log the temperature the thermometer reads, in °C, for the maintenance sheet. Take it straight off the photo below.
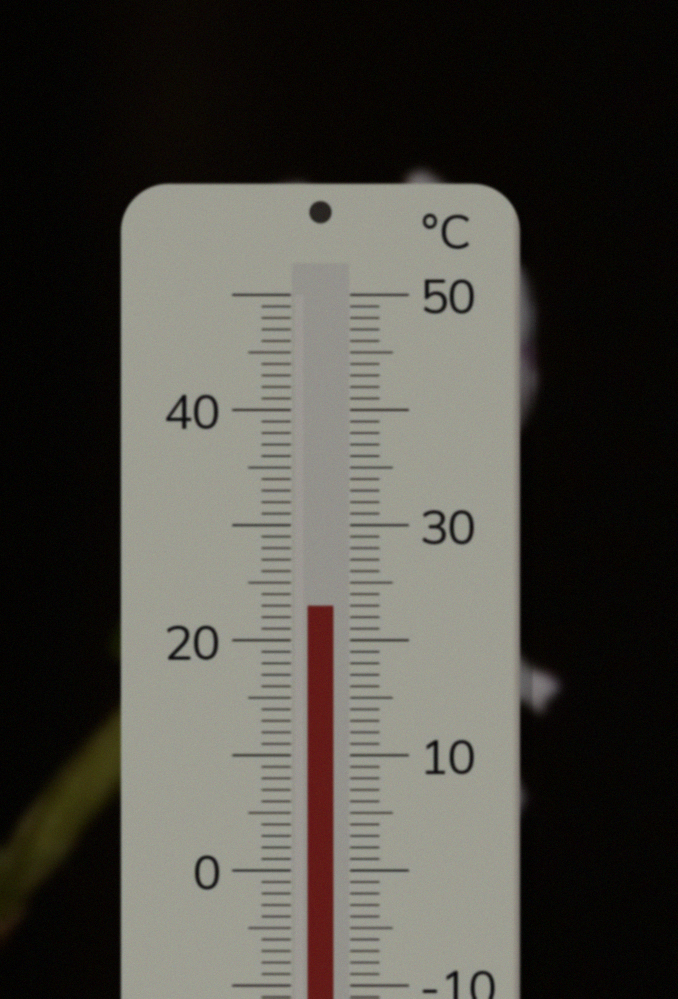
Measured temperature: 23 °C
